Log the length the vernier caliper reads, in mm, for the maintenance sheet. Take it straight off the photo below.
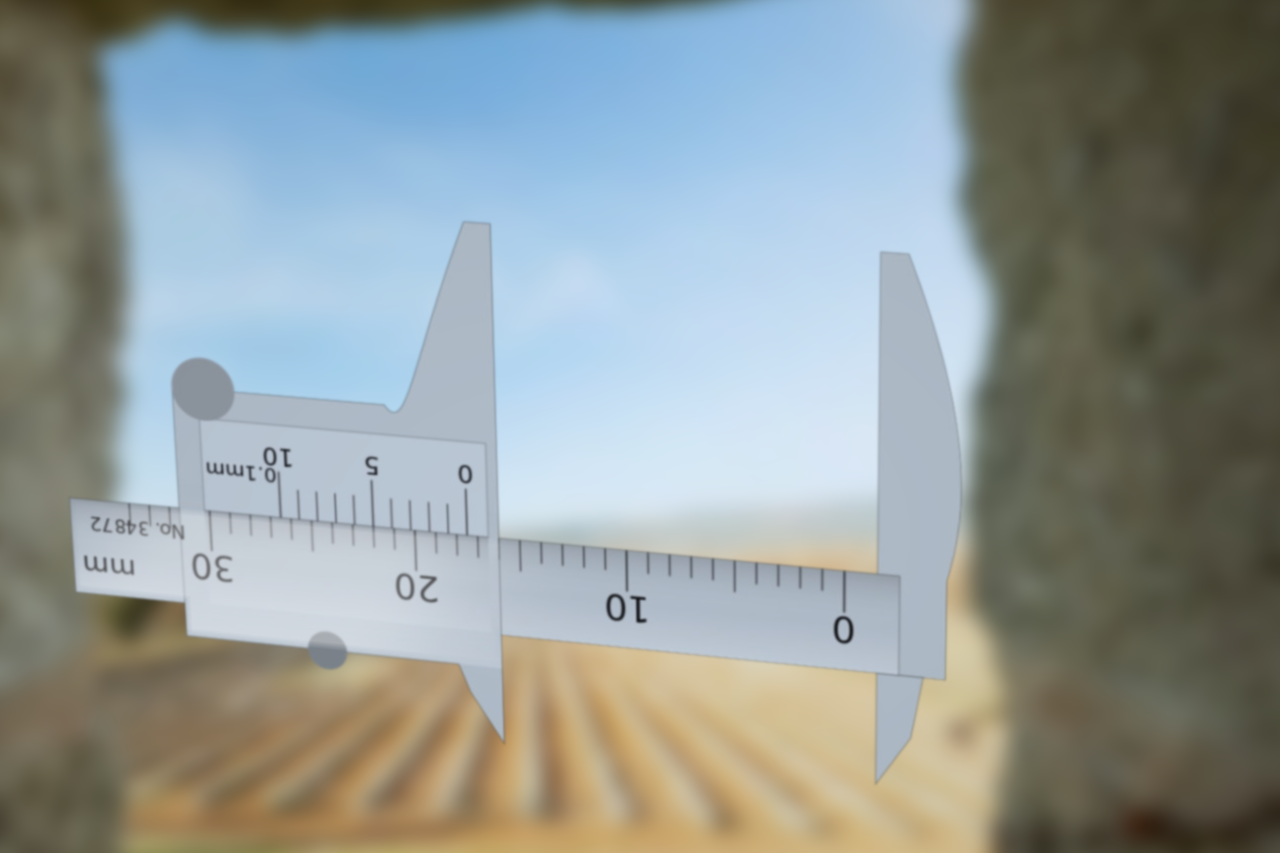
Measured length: 17.5 mm
